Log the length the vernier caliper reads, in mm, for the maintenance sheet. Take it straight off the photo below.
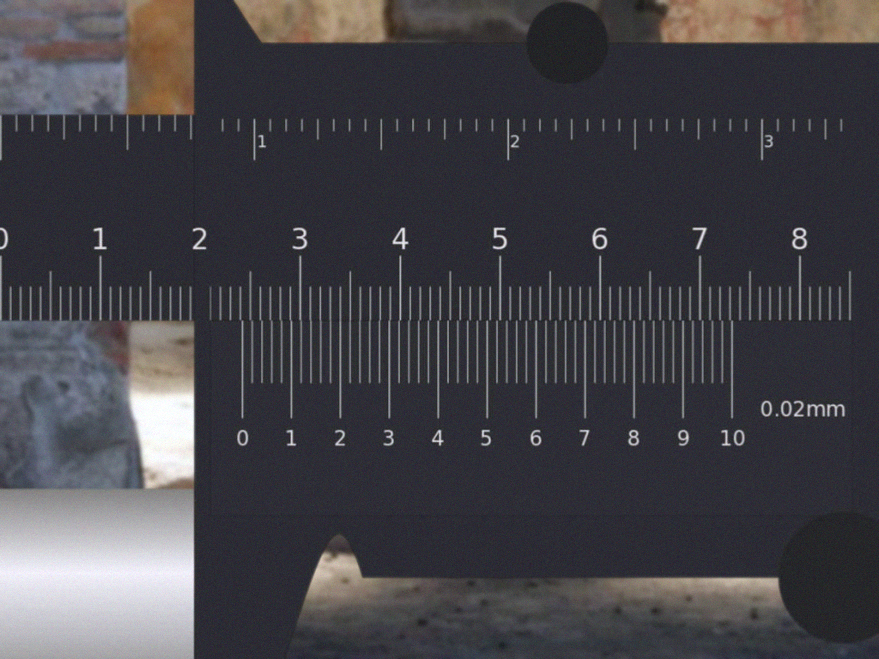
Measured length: 24.2 mm
